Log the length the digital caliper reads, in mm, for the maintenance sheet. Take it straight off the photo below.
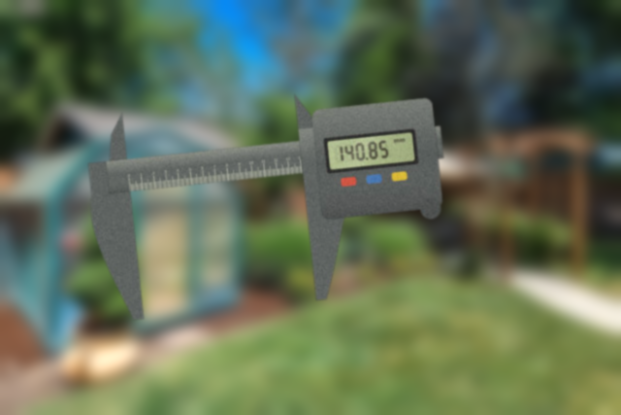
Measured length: 140.85 mm
